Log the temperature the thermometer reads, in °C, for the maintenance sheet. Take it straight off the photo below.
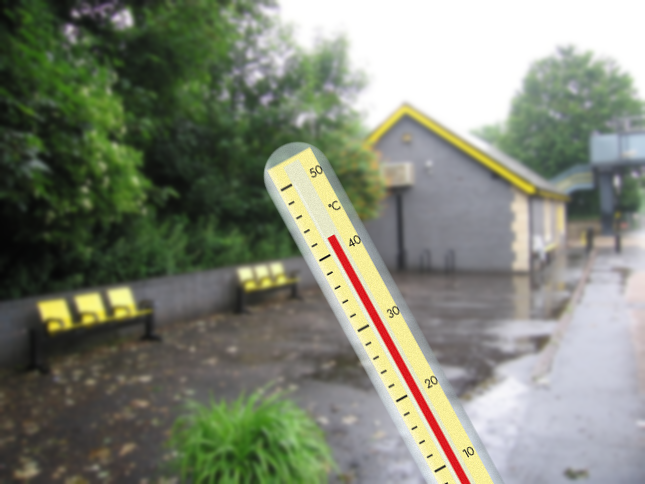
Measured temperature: 42 °C
